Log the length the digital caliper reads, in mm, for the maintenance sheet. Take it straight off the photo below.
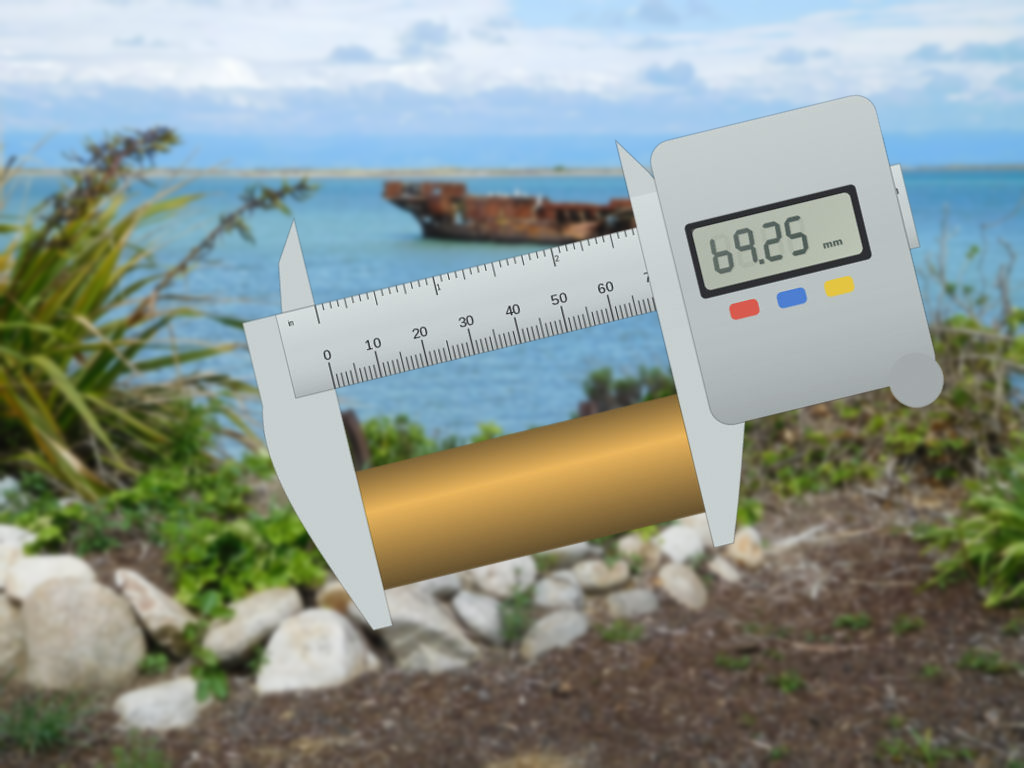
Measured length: 69.25 mm
